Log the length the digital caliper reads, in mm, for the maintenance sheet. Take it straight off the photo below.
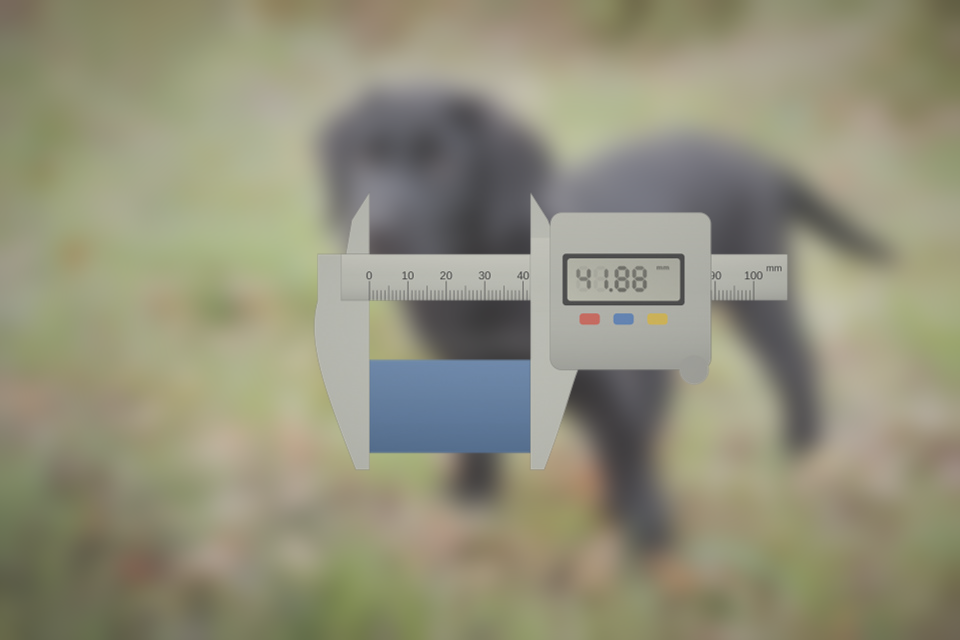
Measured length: 41.88 mm
